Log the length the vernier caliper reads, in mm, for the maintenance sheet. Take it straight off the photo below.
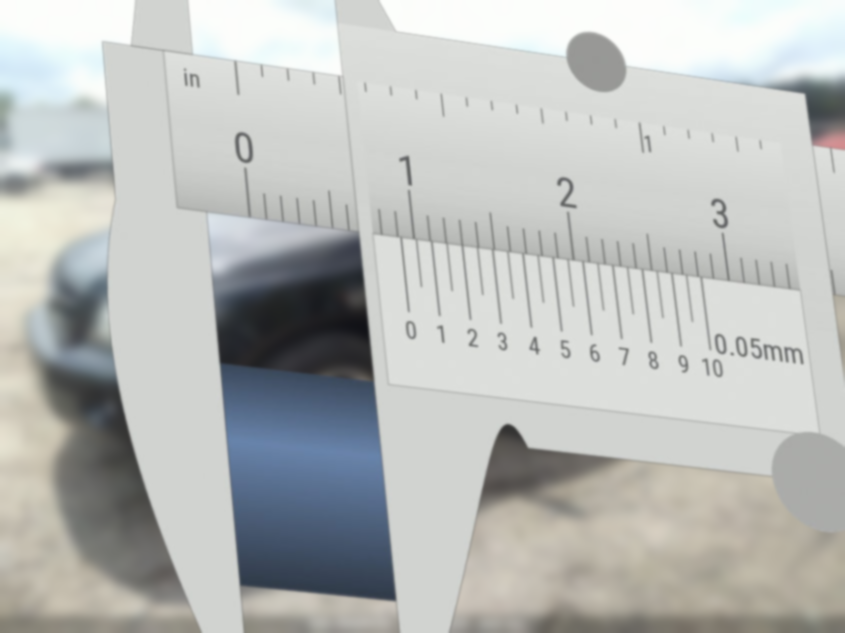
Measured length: 9.2 mm
